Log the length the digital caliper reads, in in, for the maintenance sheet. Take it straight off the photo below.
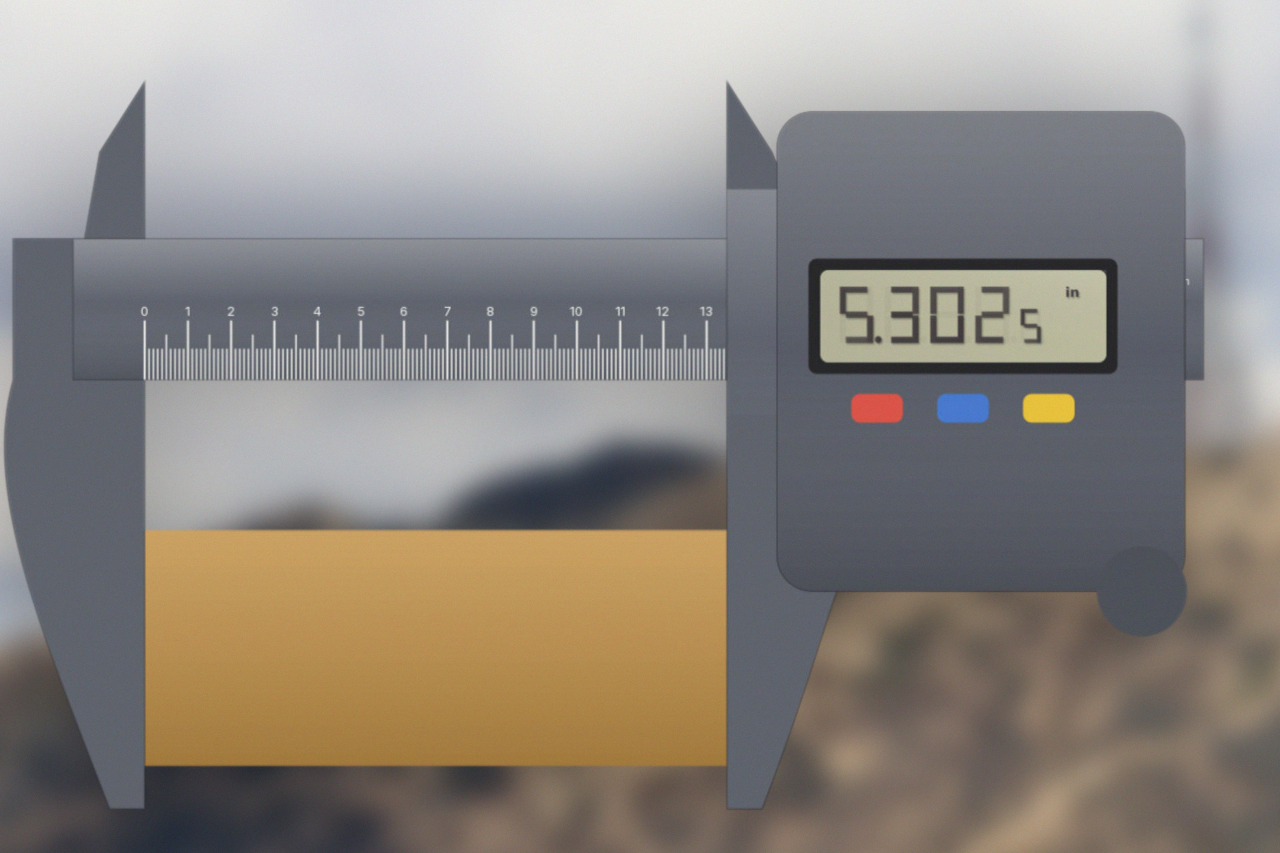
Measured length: 5.3025 in
